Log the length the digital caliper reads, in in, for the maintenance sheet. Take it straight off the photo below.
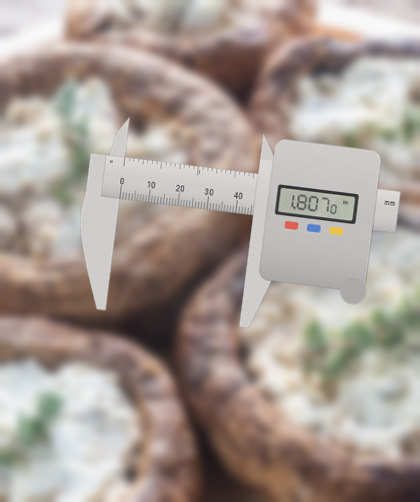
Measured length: 1.8070 in
